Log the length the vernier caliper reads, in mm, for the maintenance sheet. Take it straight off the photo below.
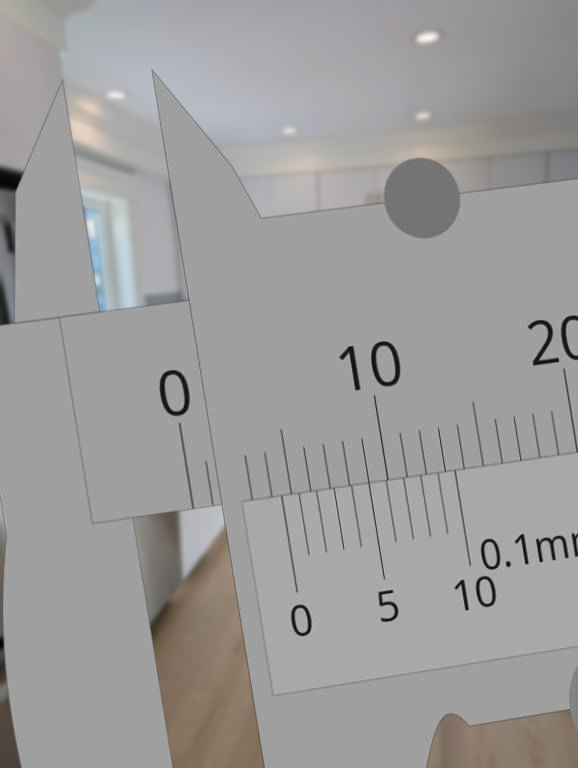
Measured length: 4.5 mm
